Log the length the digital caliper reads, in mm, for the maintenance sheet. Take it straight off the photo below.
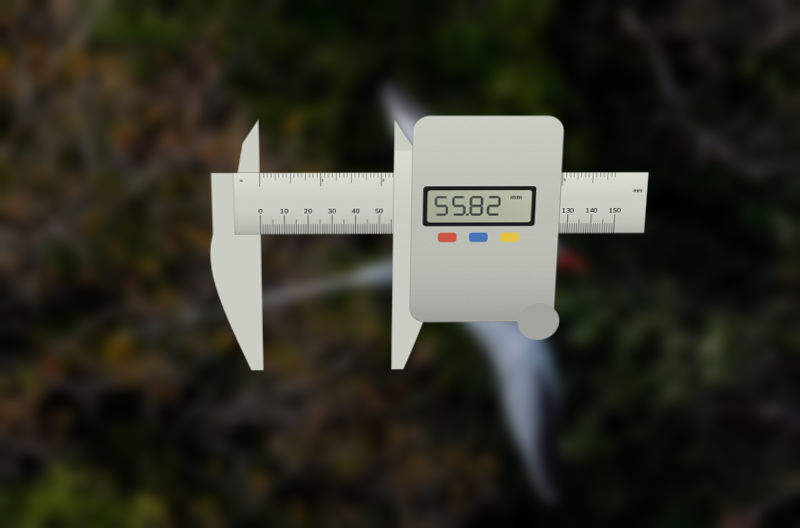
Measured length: 55.82 mm
